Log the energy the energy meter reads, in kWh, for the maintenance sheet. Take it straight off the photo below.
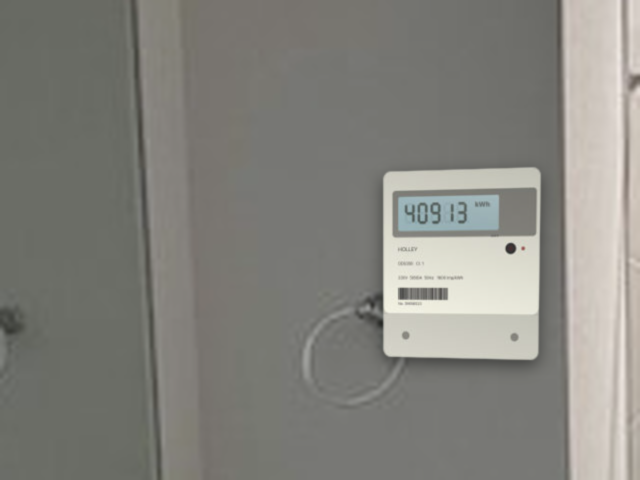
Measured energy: 40913 kWh
